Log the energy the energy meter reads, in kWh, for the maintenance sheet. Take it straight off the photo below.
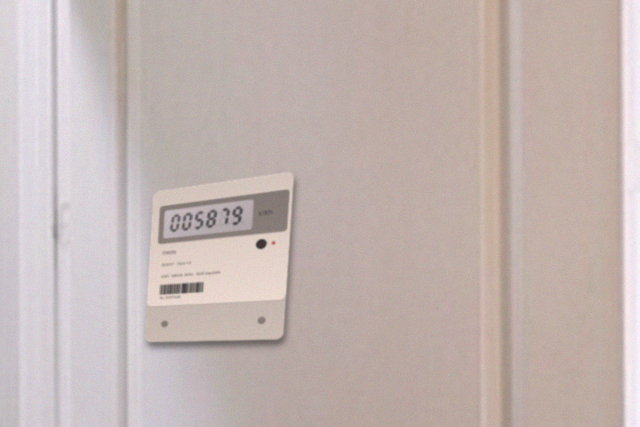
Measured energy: 5879 kWh
